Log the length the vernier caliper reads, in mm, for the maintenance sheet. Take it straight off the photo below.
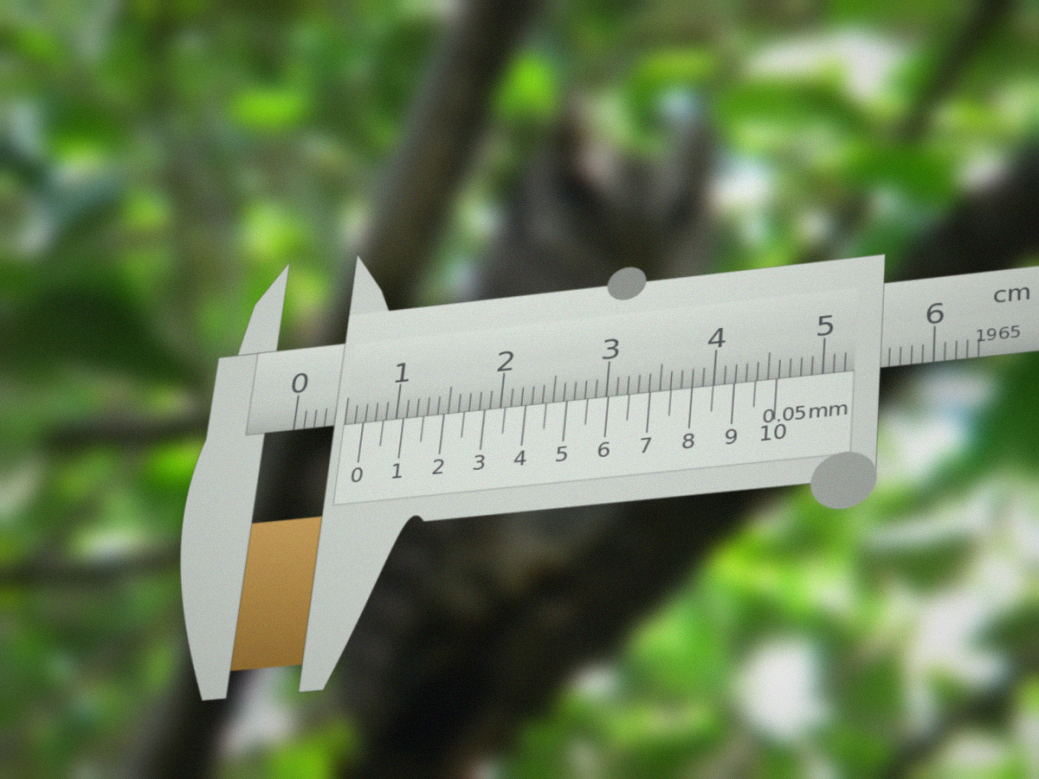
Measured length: 6.8 mm
